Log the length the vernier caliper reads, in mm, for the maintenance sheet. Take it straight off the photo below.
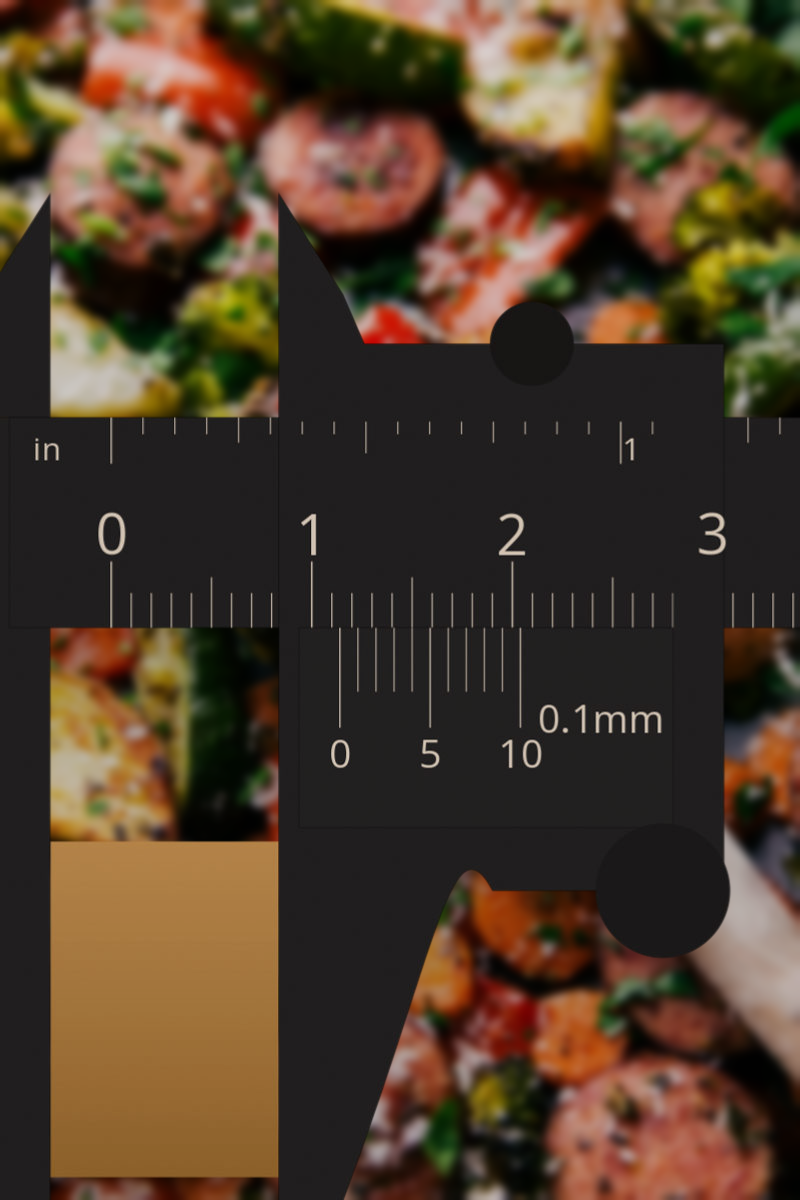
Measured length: 11.4 mm
